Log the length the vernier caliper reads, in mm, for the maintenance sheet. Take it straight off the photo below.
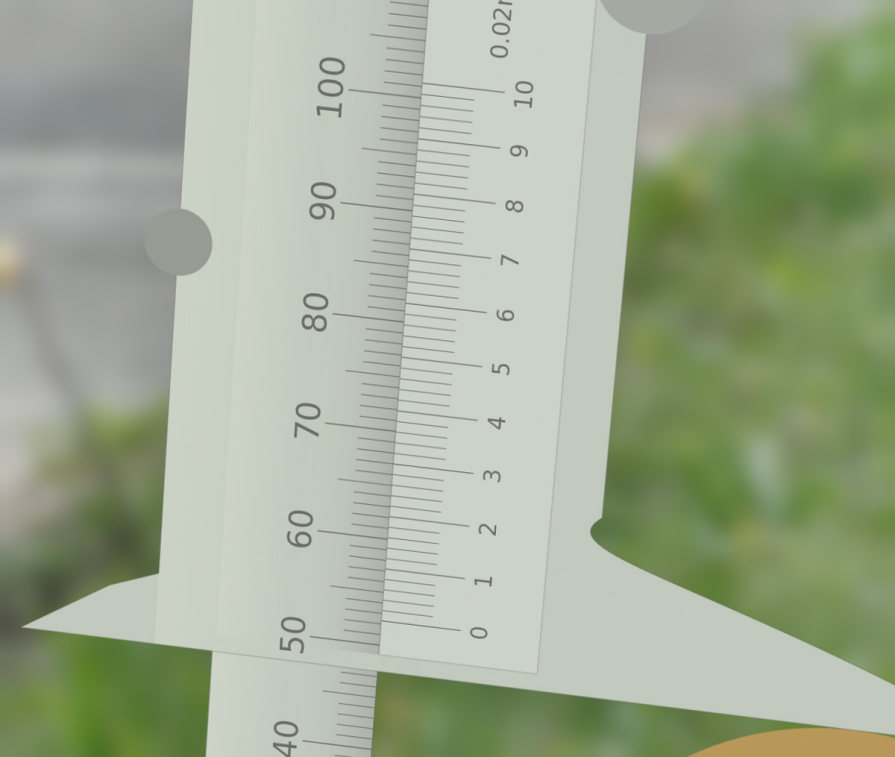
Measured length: 52.3 mm
